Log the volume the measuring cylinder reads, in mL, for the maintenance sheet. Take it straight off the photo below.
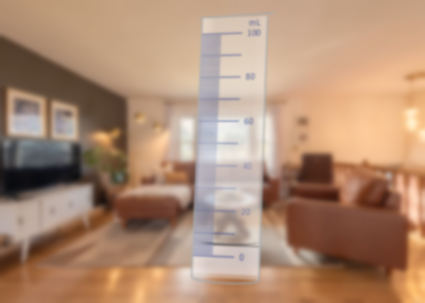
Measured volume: 5 mL
